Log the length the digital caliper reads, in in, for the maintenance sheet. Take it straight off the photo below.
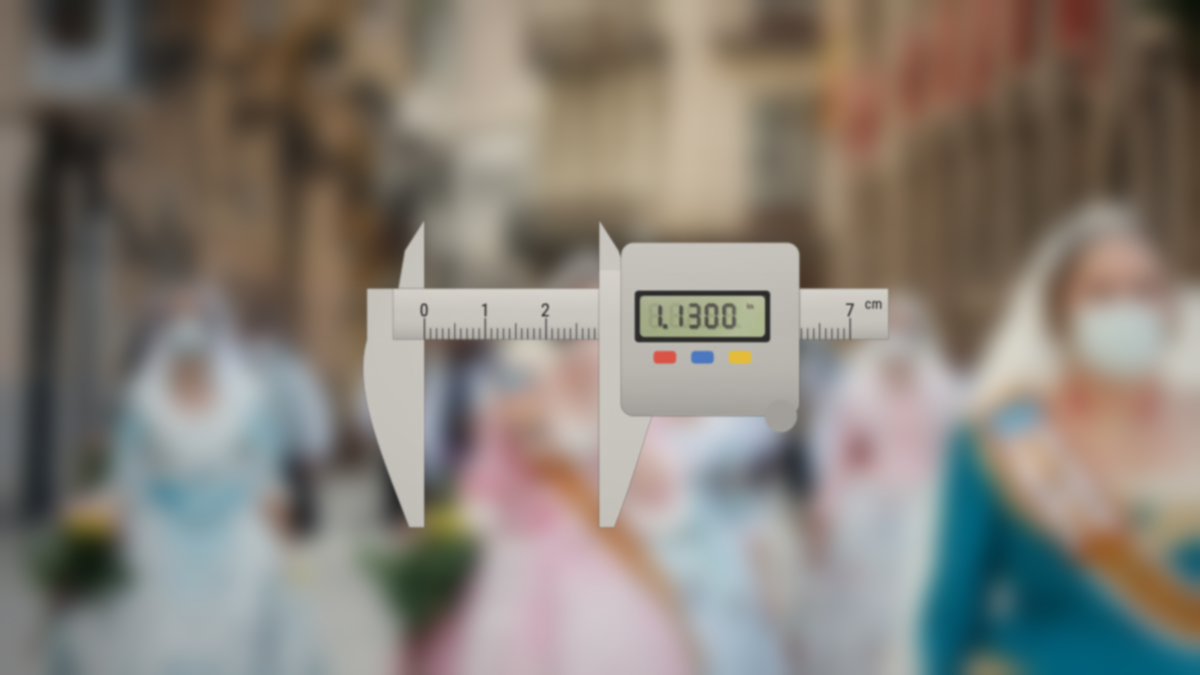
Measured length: 1.1300 in
